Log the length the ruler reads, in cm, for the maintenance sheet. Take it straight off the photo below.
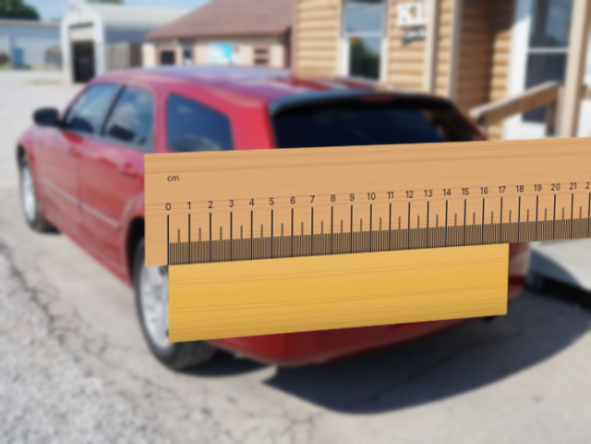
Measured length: 17.5 cm
